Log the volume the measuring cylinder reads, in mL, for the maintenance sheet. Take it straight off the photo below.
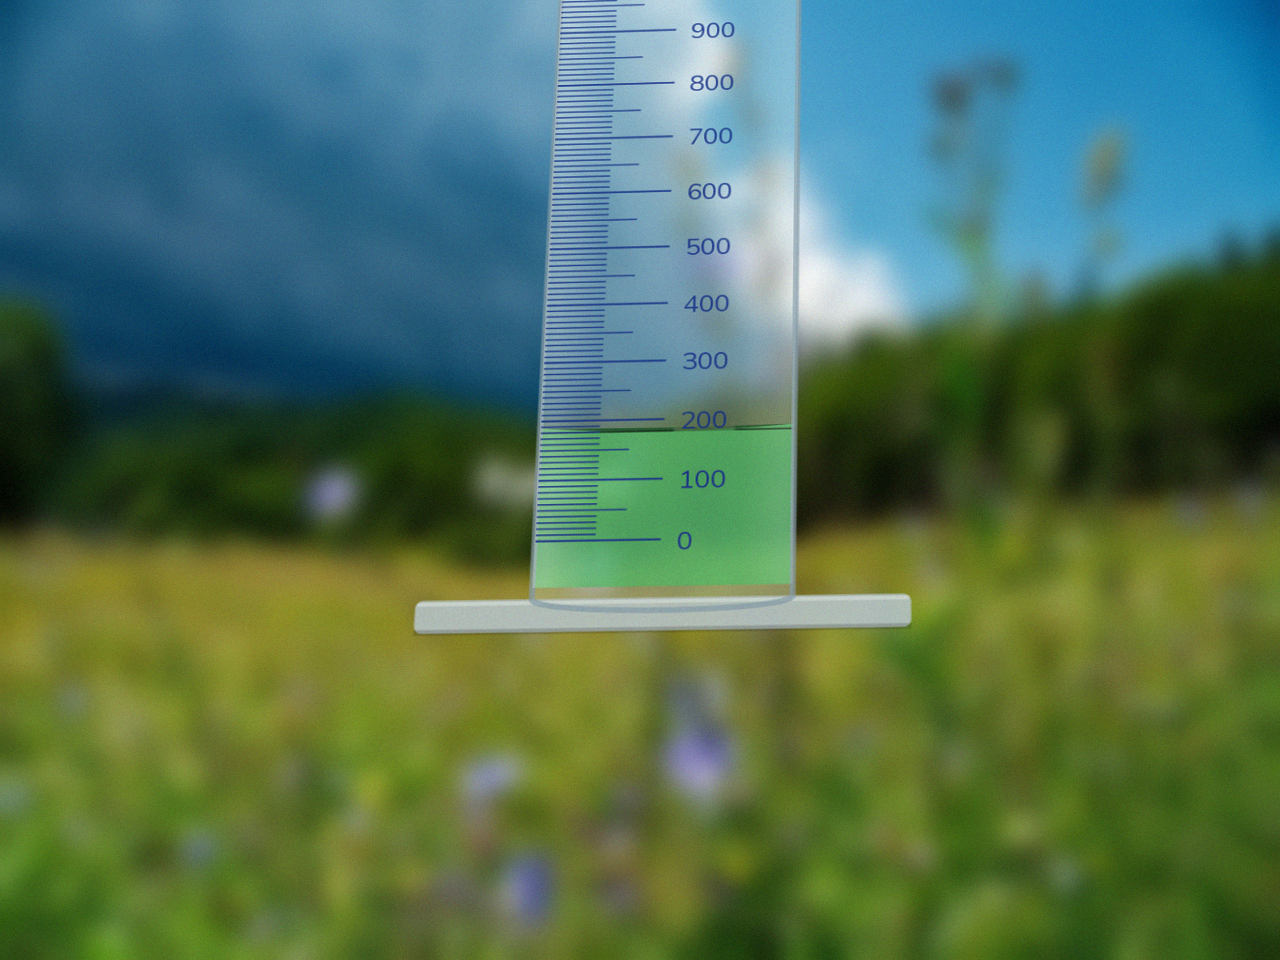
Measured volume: 180 mL
